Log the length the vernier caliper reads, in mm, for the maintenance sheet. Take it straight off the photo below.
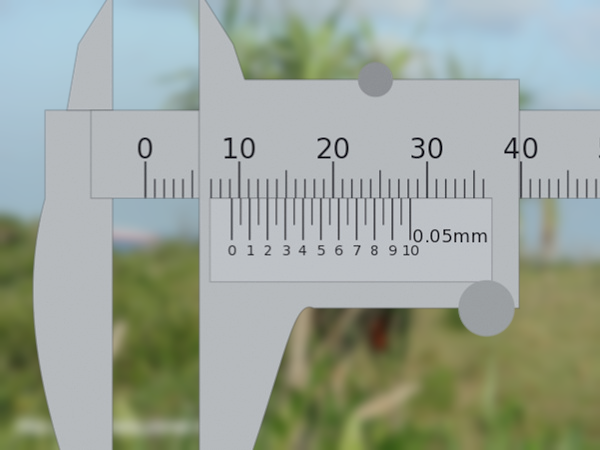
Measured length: 9.2 mm
